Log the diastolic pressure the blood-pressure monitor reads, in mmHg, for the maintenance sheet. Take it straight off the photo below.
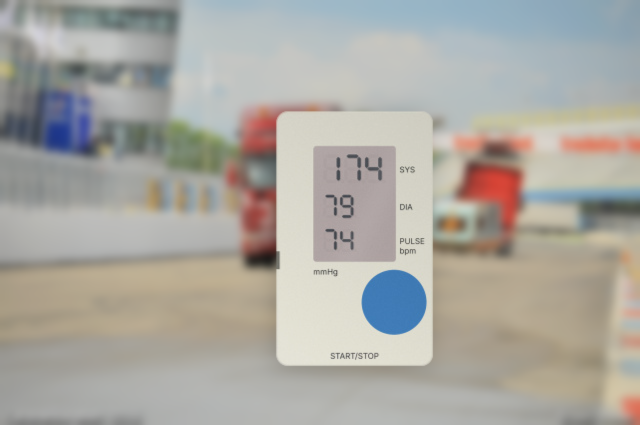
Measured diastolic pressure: 79 mmHg
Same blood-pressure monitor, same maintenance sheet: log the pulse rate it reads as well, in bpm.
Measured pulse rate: 74 bpm
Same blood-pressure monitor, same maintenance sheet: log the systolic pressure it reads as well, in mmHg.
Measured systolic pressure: 174 mmHg
